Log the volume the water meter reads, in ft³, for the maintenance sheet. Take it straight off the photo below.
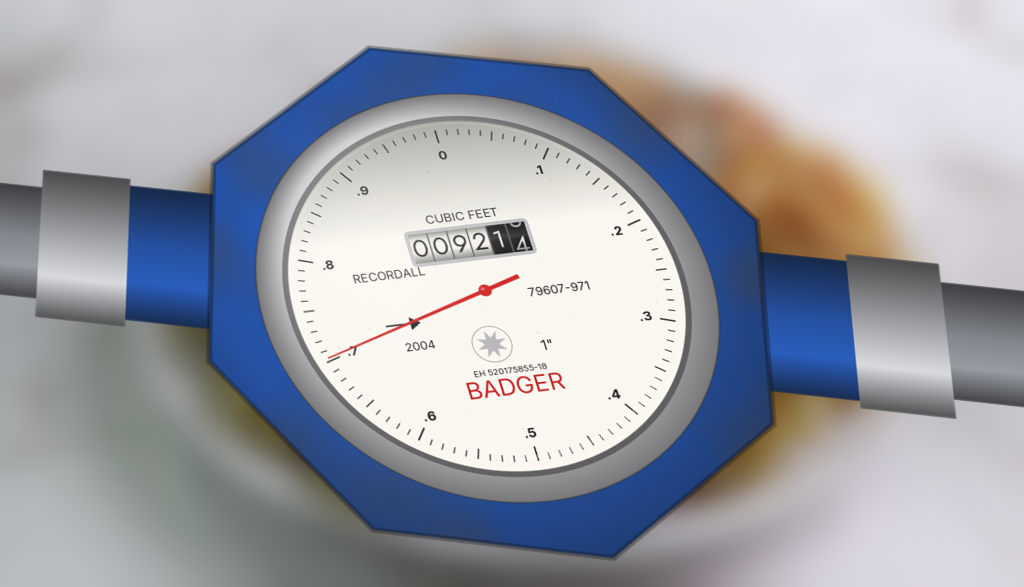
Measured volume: 9213.70 ft³
